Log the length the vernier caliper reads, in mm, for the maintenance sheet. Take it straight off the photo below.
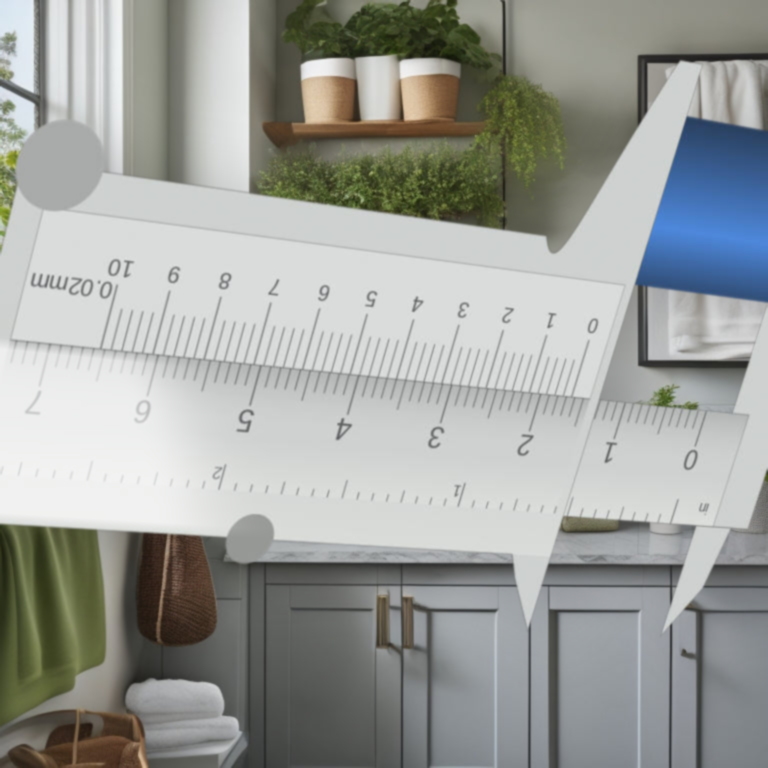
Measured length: 16.4 mm
